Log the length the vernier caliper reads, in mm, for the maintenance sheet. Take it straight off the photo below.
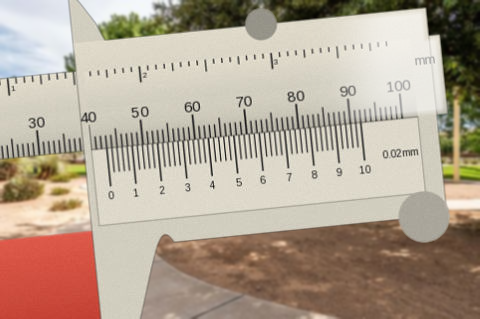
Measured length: 43.0 mm
